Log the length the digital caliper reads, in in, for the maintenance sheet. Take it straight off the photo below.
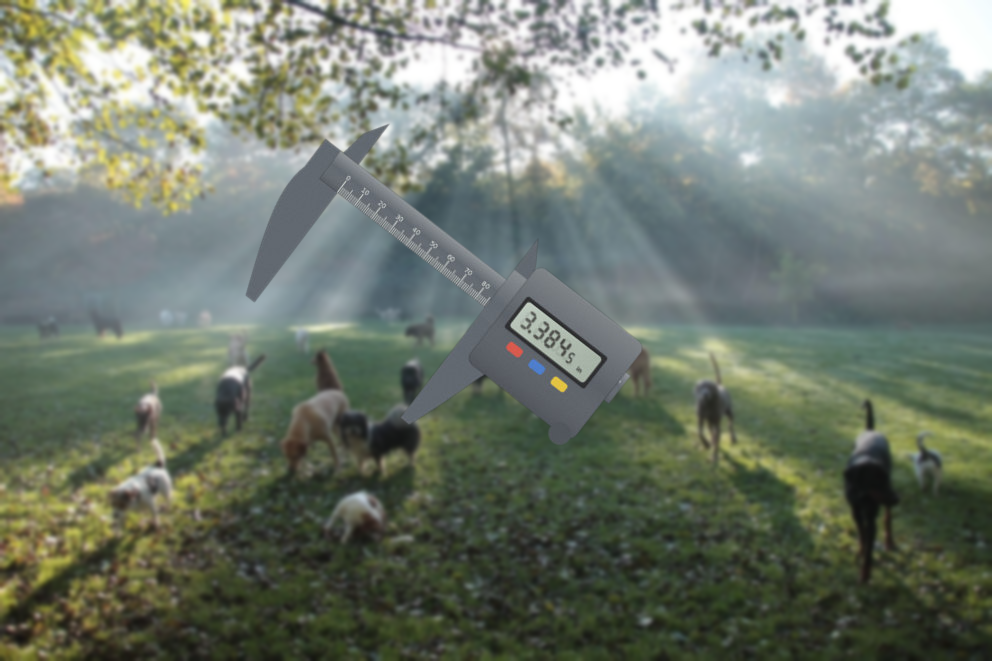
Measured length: 3.3845 in
